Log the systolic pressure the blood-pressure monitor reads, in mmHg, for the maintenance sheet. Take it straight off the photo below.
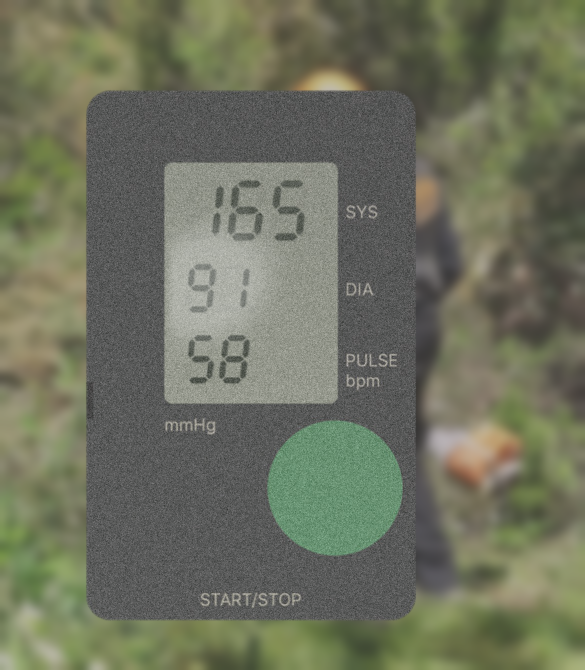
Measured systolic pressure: 165 mmHg
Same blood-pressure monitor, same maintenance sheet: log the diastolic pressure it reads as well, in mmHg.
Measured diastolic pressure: 91 mmHg
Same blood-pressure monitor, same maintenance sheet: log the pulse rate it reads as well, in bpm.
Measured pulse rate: 58 bpm
